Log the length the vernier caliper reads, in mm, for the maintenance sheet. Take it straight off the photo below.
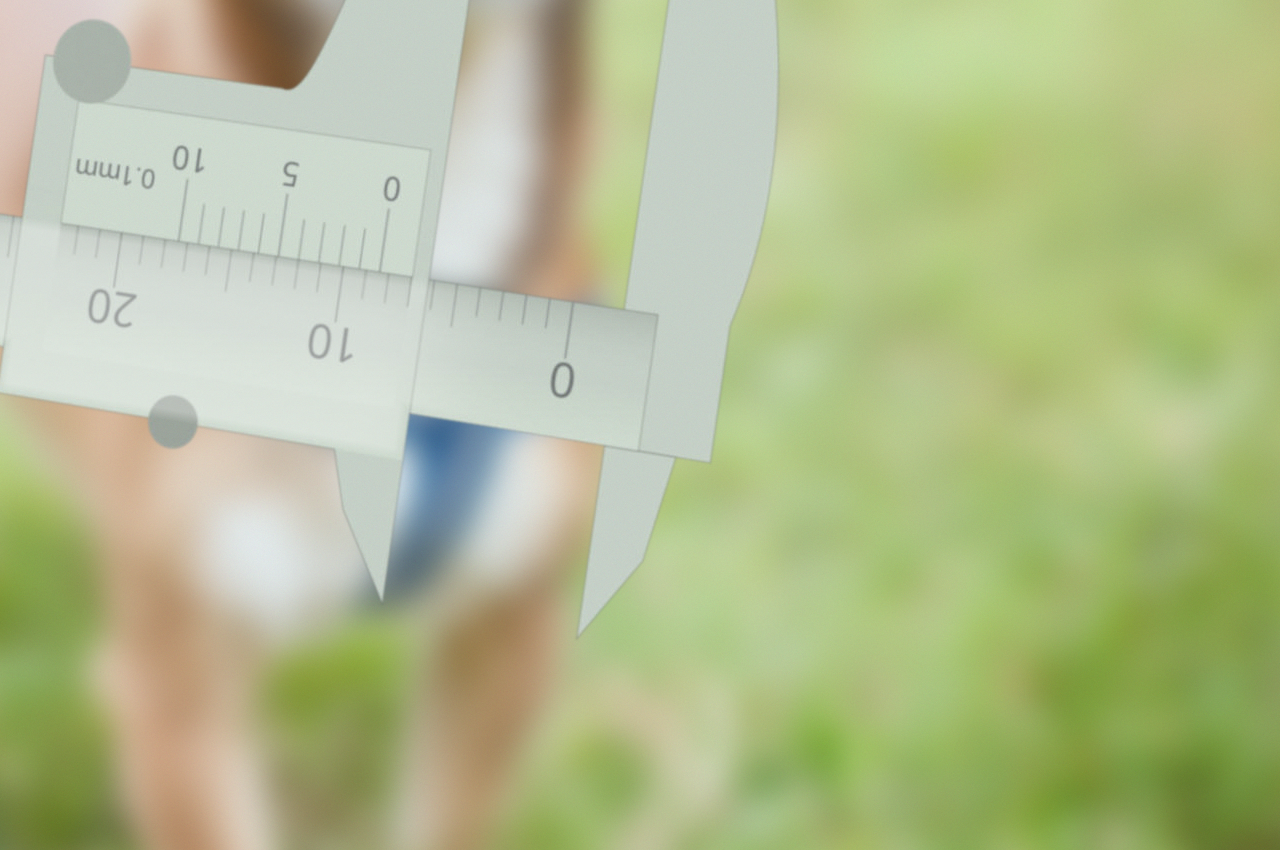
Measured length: 8.4 mm
